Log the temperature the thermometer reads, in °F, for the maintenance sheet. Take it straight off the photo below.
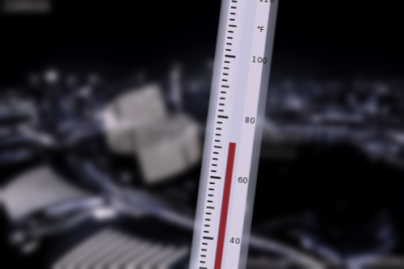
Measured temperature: 72 °F
